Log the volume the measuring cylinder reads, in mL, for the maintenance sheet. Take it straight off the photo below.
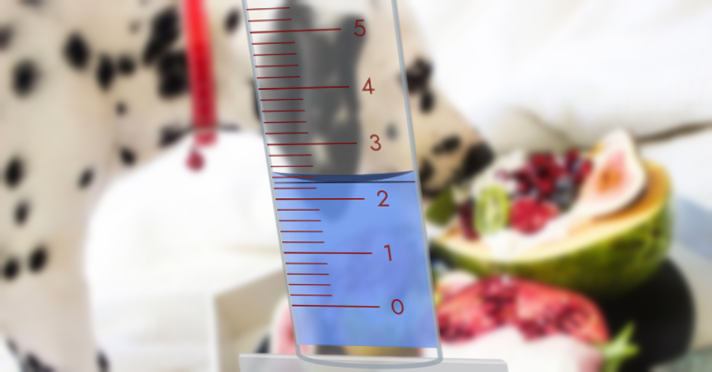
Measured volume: 2.3 mL
